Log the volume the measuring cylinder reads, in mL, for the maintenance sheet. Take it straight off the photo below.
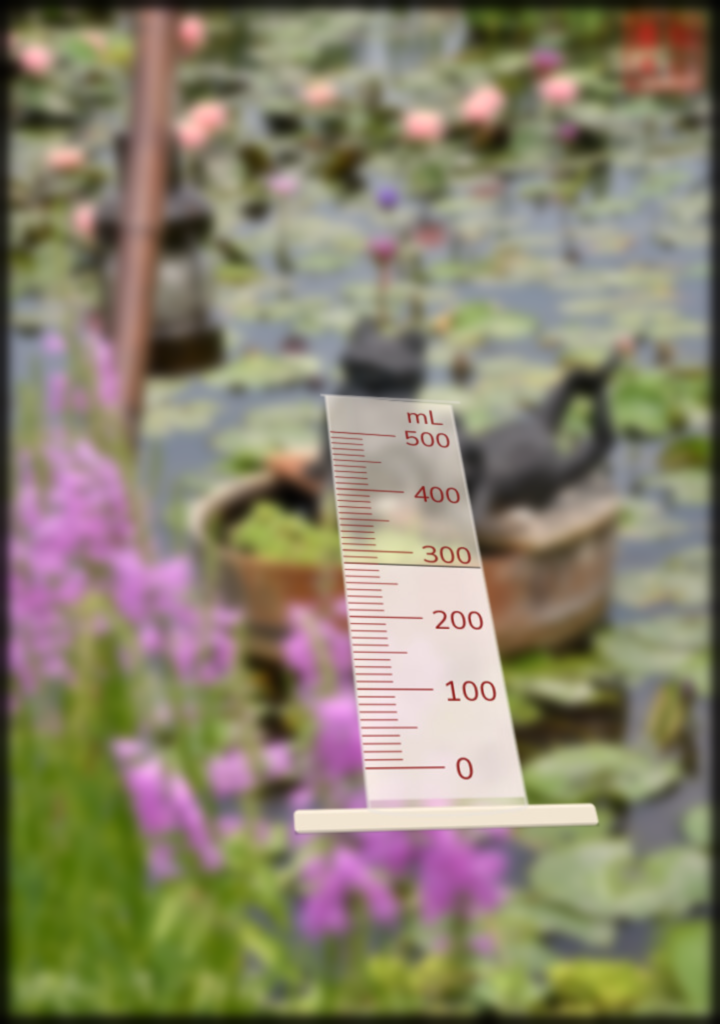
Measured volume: 280 mL
